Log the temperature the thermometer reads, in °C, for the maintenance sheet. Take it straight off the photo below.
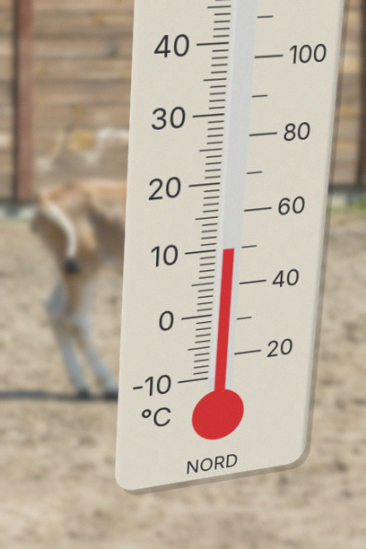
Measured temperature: 10 °C
